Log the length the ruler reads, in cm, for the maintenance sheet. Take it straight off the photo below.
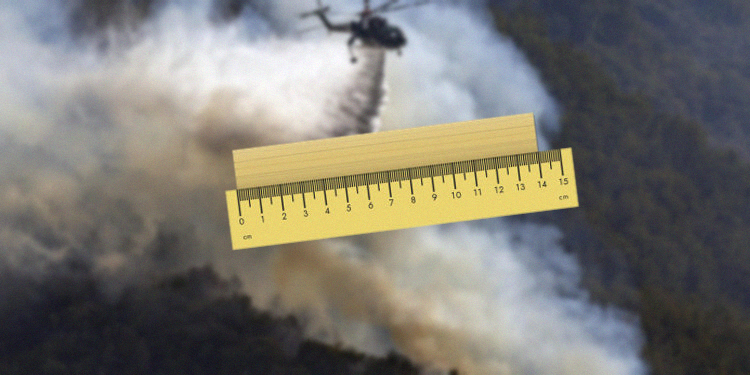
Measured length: 14 cm
